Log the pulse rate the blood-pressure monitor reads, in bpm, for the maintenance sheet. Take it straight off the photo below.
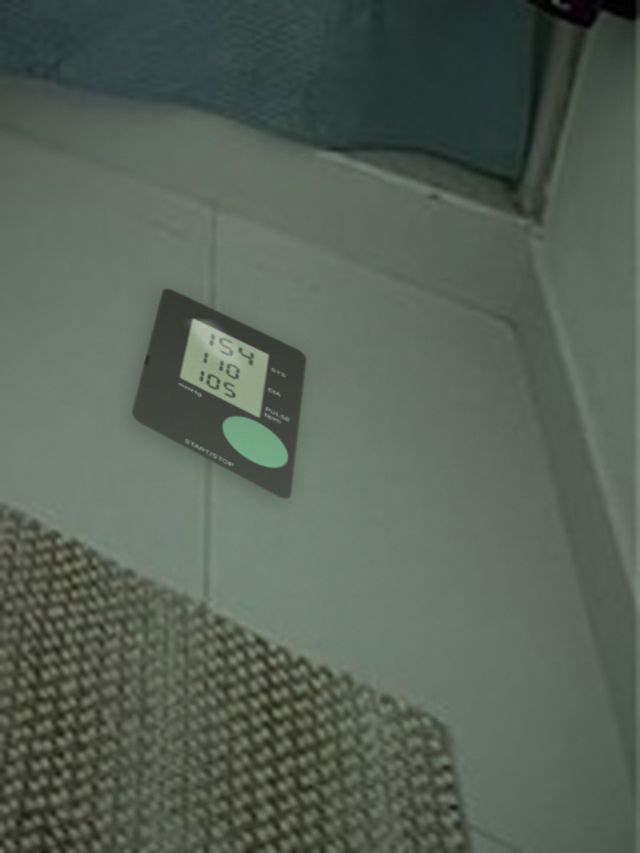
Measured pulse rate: 105 bpm
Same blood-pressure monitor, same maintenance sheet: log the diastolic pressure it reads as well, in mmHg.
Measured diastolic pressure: 110 mmHg
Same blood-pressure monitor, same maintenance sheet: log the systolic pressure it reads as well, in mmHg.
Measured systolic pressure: 154 mmHg
